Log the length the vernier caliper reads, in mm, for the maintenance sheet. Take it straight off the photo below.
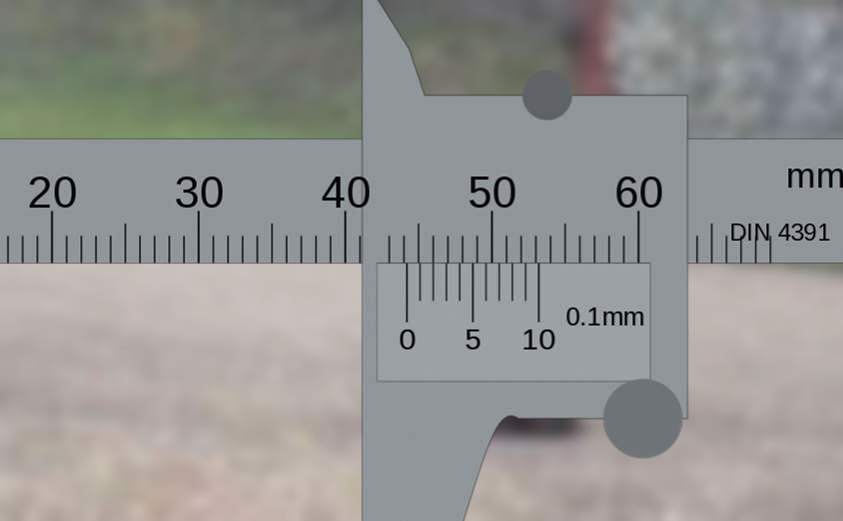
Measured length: 44.2 mm
